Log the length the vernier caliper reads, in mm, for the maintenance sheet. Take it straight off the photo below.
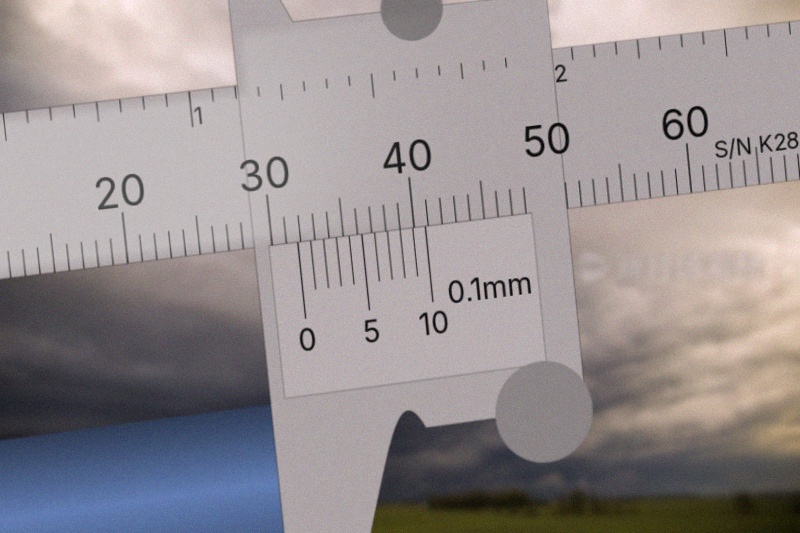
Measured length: 31.8 mm
